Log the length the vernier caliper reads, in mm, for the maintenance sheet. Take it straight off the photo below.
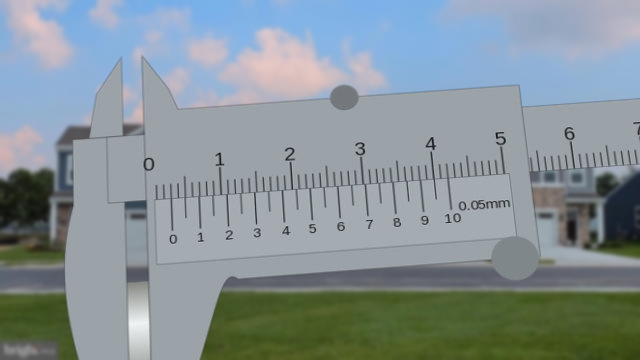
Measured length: 3.0 mm
